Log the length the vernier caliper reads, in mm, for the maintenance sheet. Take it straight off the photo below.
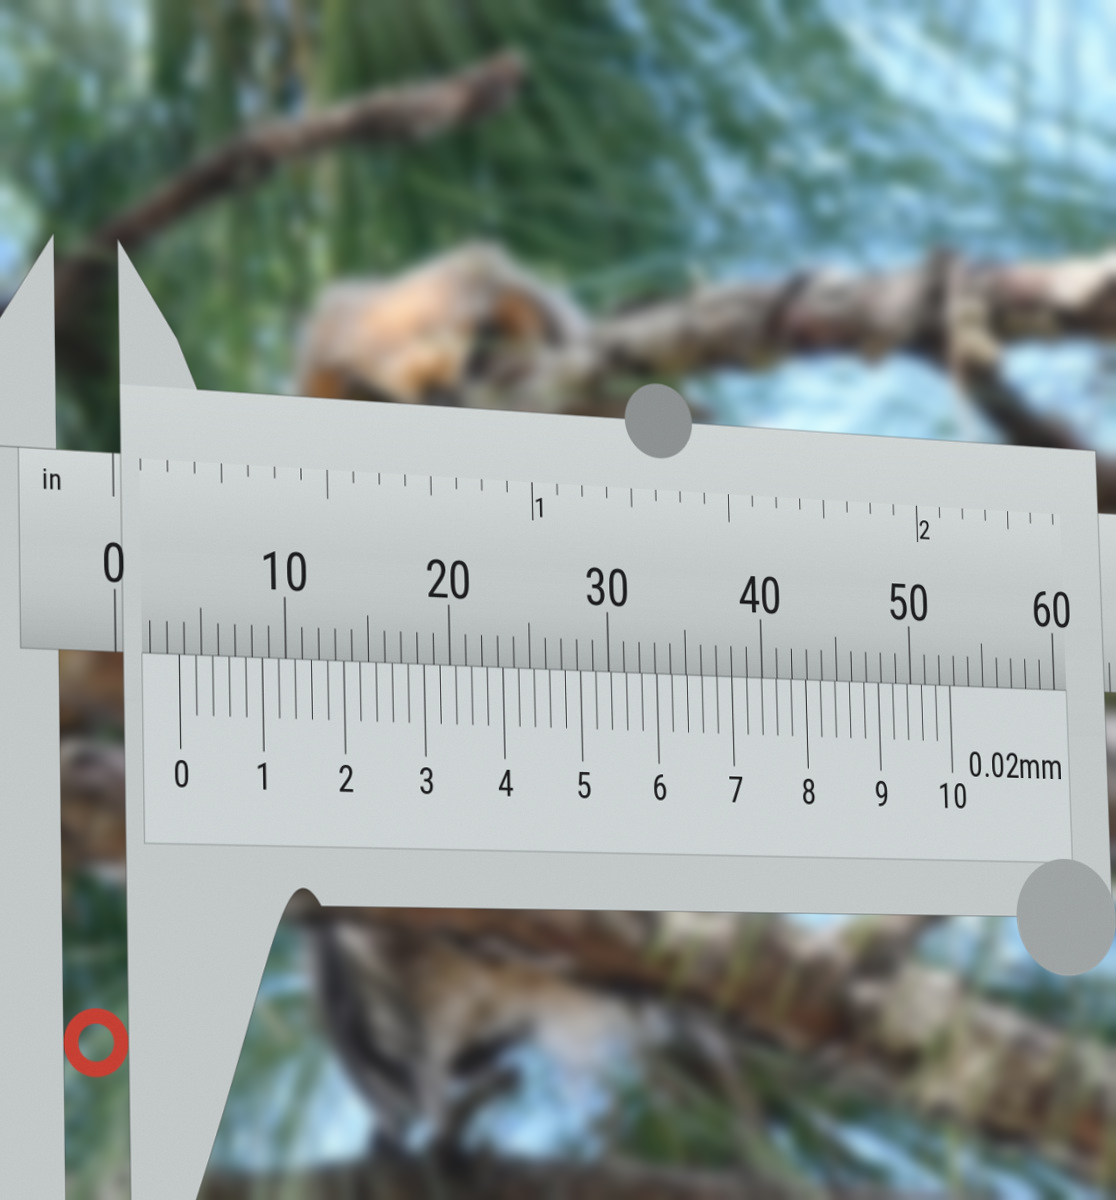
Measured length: 3.7 mm
